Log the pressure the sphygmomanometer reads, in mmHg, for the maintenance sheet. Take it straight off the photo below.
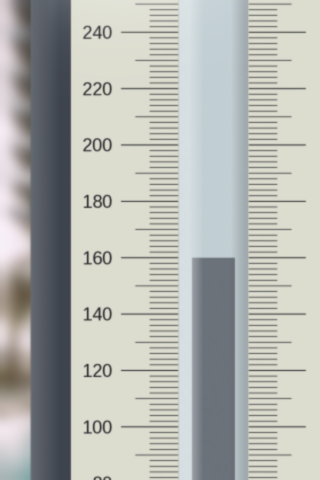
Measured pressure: 160 mmHg
